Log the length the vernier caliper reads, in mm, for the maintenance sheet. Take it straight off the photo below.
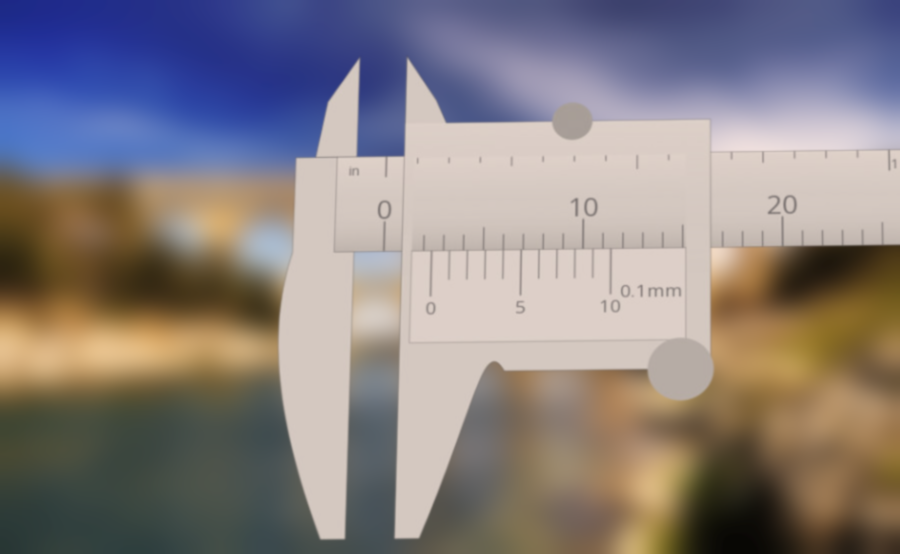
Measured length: 2.4 mm
